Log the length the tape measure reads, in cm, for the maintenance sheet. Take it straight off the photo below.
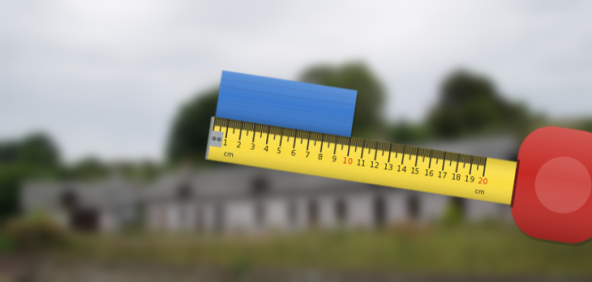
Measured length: 10 cm
